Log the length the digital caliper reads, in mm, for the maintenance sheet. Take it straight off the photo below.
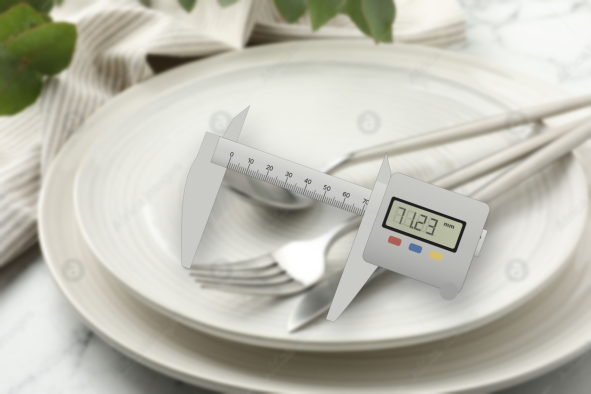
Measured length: 71.23 mm
